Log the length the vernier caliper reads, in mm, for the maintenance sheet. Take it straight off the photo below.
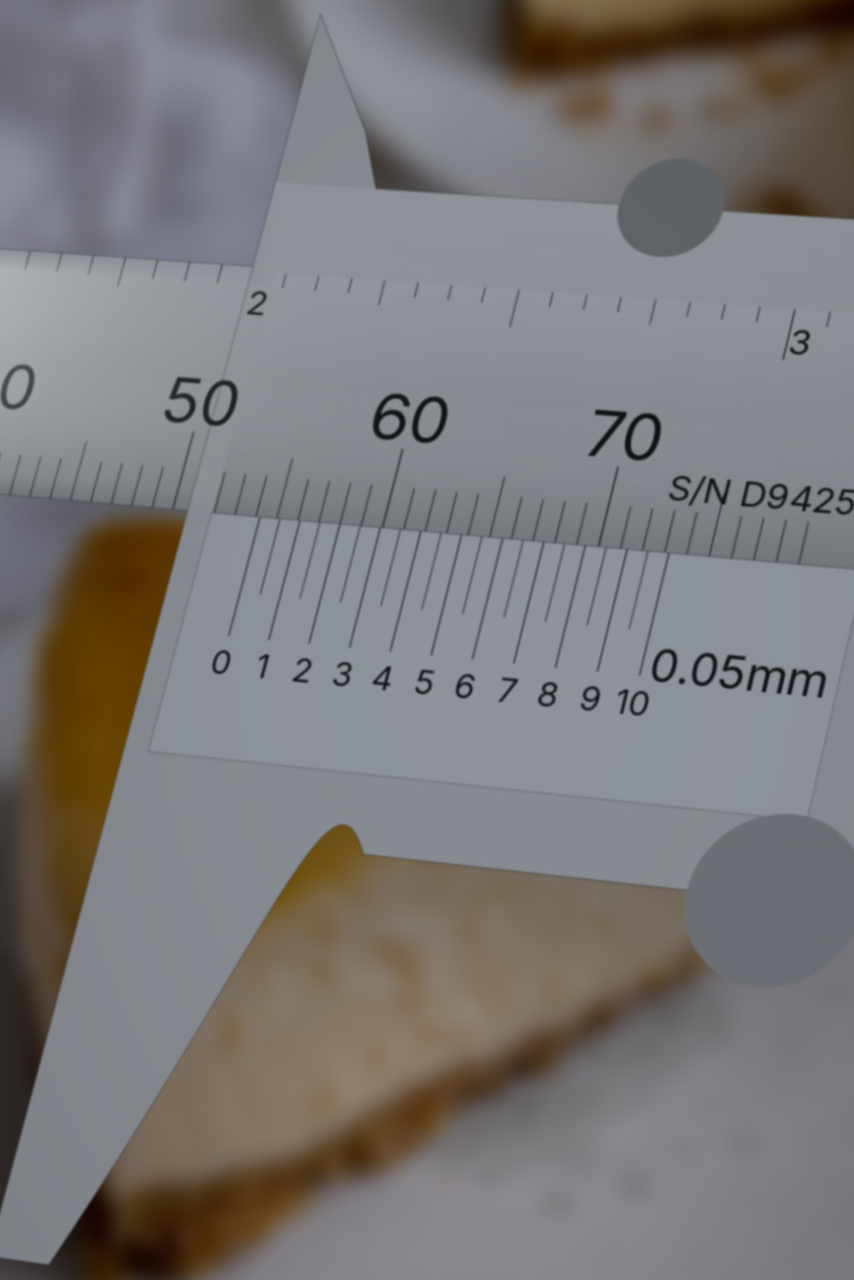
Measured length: 54.2 mm
